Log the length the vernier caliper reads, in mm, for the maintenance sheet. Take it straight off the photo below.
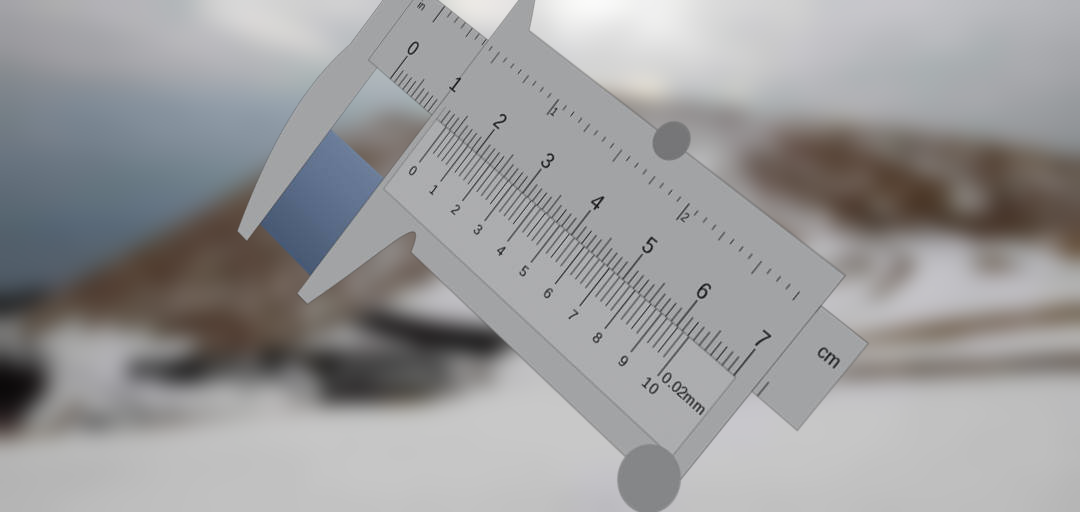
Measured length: 13.2 mm
